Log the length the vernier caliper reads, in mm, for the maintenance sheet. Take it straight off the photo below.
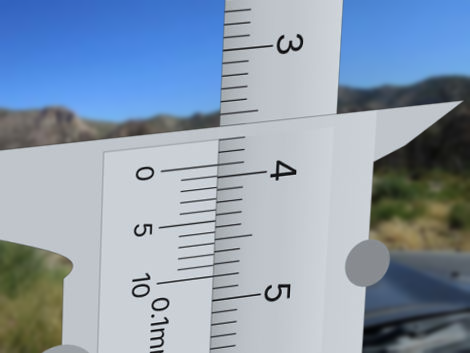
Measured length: 39.0 mm
